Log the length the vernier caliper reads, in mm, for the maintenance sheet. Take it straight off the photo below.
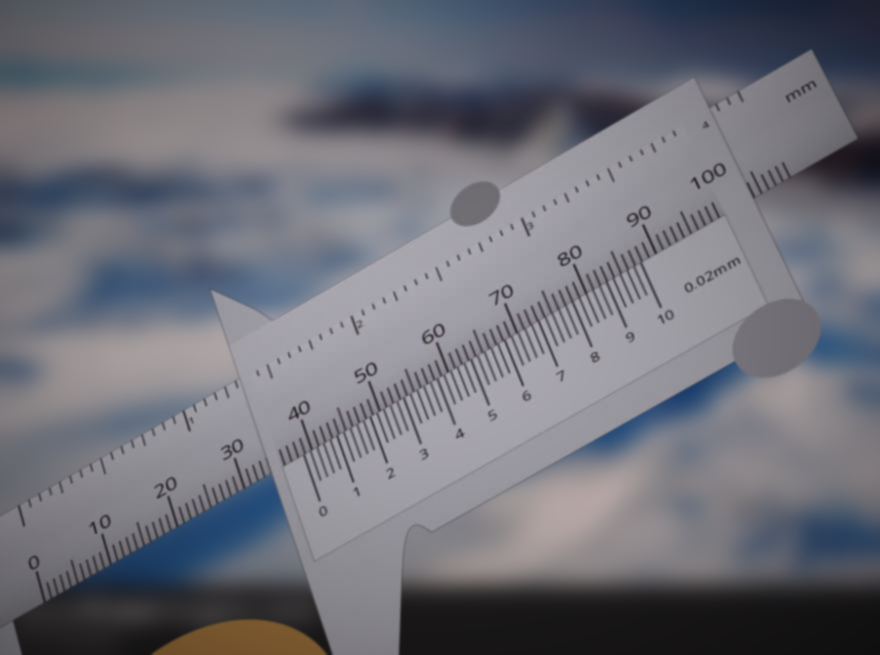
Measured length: 38.8 mm
